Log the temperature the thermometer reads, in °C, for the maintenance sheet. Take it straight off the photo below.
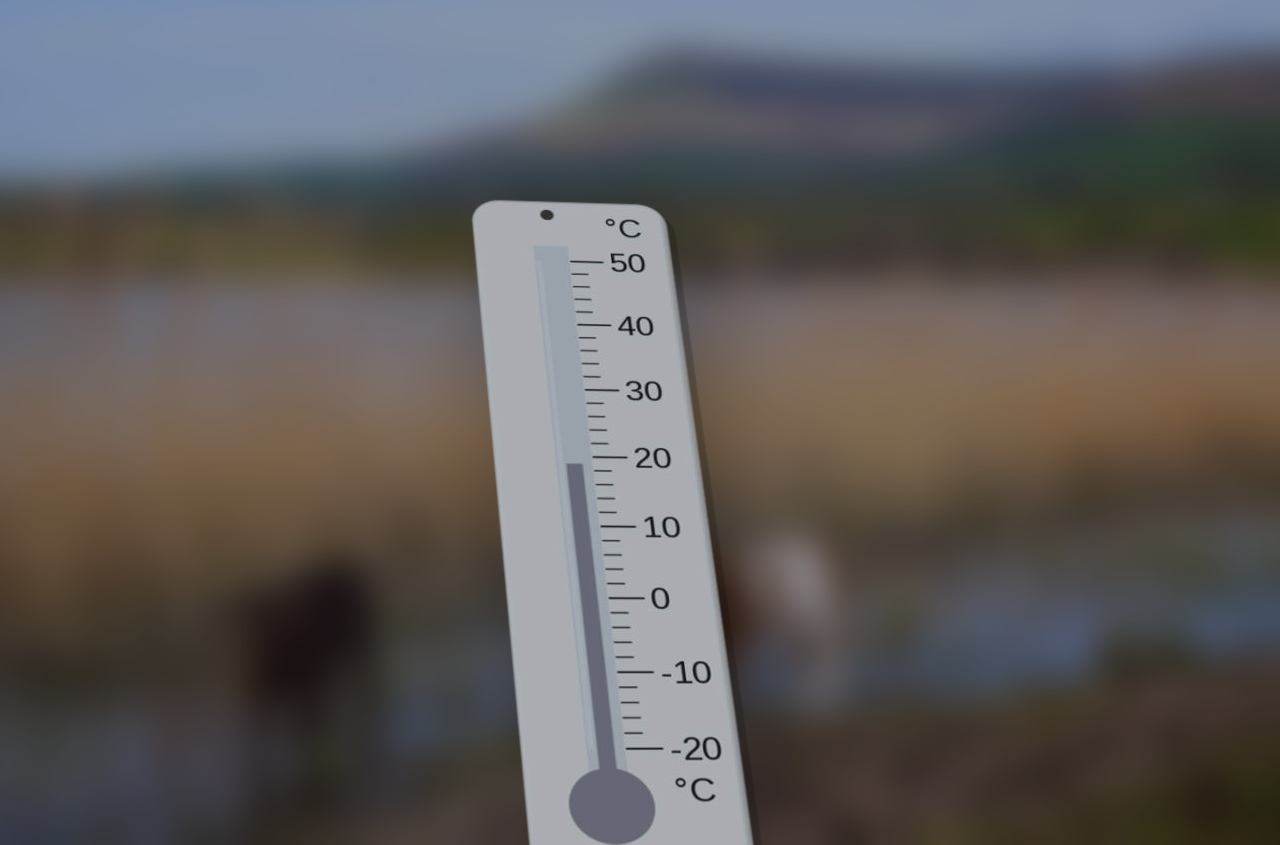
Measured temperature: 19 °C
